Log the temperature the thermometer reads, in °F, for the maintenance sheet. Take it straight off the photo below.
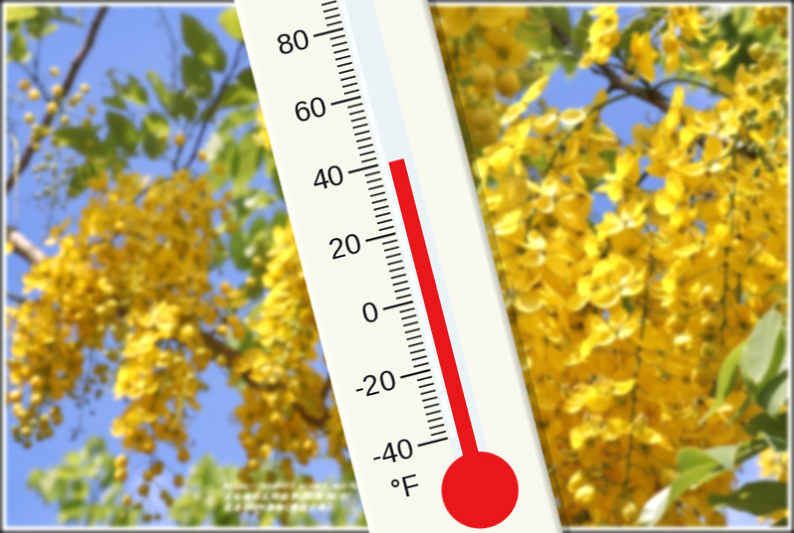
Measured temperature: 40 °F
